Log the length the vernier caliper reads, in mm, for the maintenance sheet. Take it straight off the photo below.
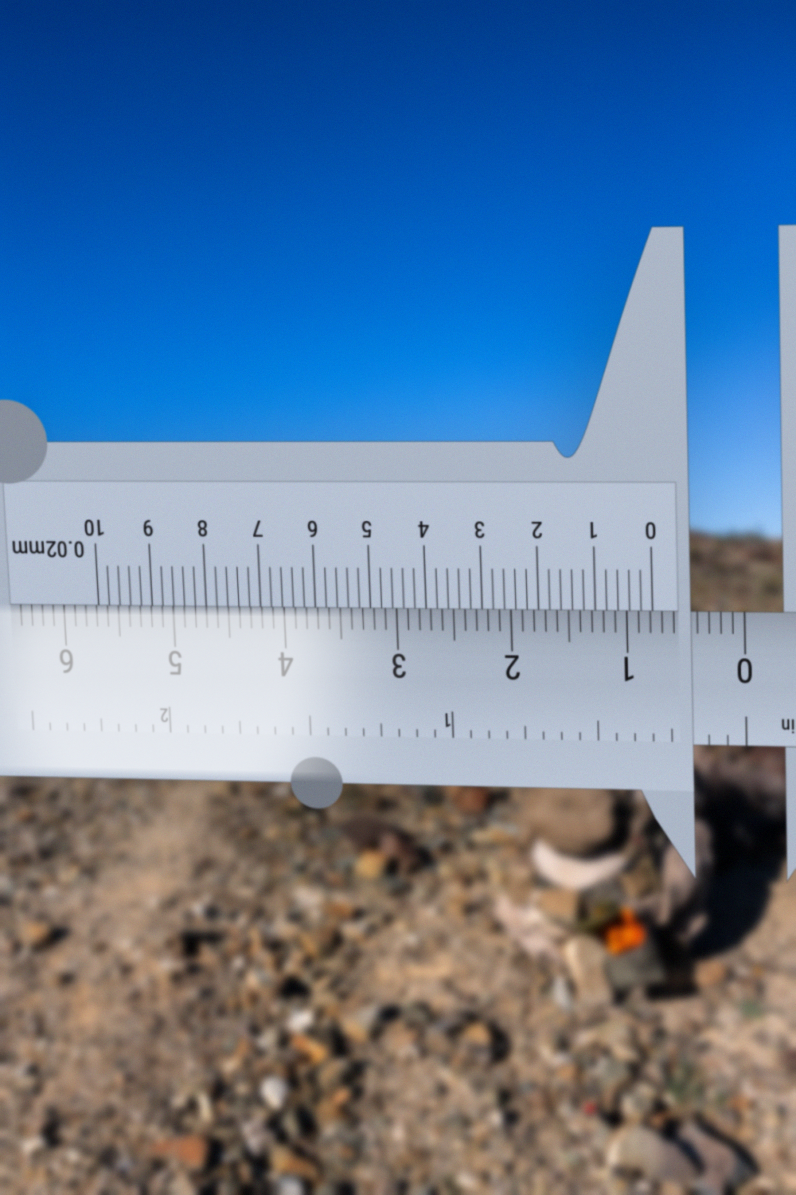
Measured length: 7.8 mm
